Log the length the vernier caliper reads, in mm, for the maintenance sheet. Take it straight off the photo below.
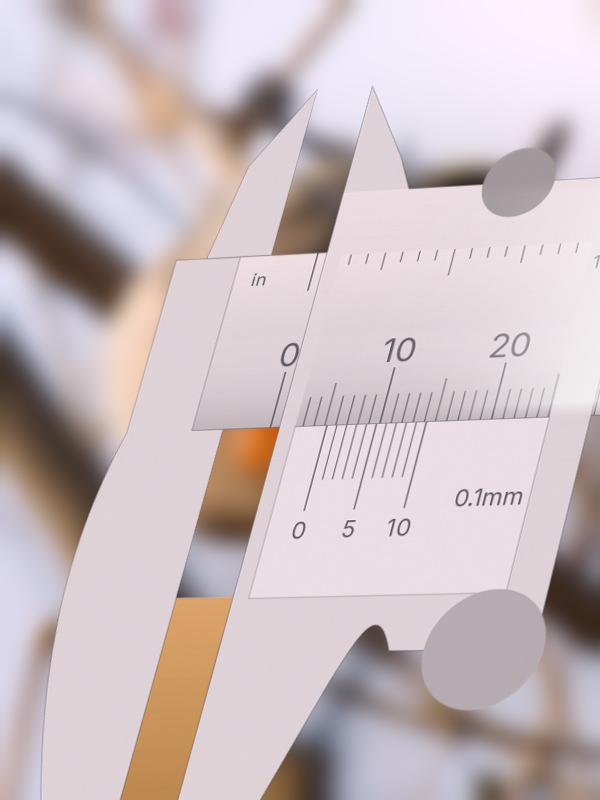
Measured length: 5.2 mm
